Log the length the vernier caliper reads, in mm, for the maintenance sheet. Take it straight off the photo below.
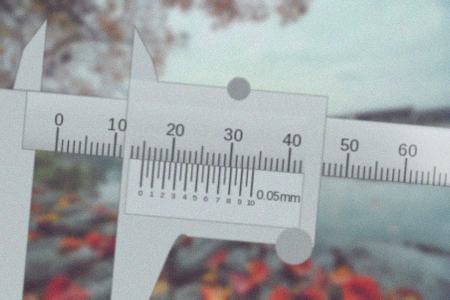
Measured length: 15.0 mm
